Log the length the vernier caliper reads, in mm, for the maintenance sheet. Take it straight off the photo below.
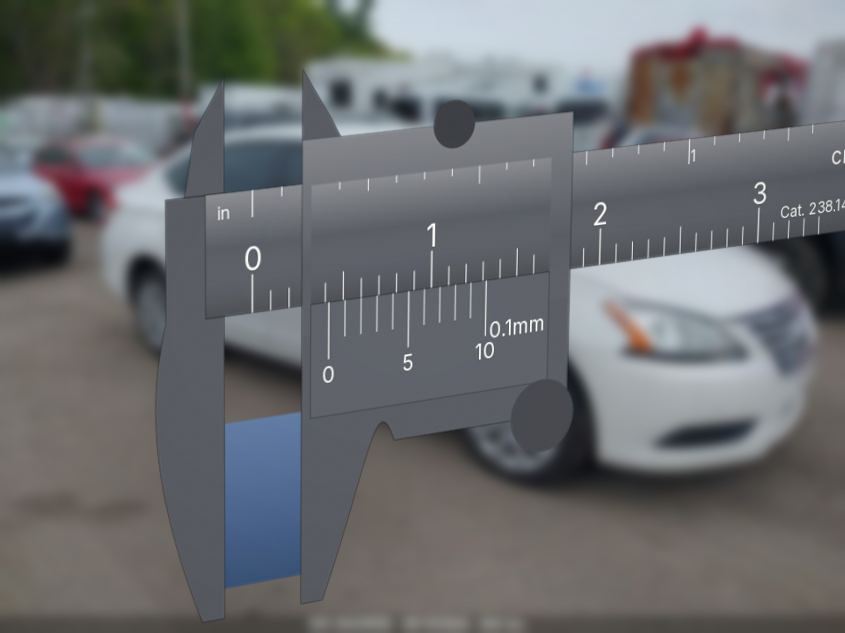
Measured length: 4.2 mm
